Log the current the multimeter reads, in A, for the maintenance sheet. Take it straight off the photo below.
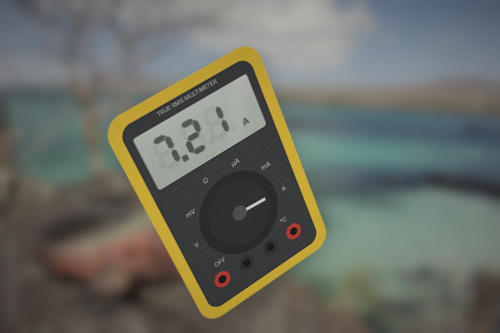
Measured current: 7.21 A
